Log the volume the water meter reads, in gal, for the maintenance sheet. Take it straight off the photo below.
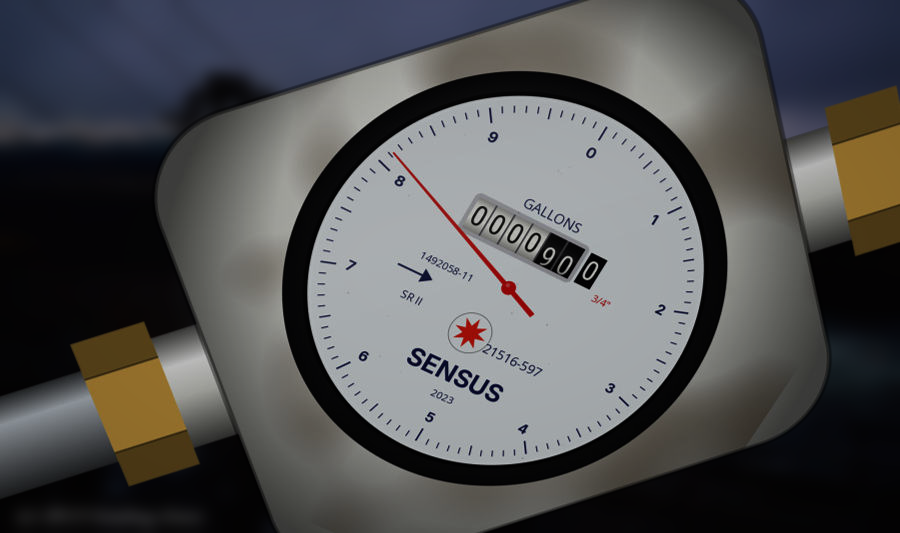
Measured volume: 898.1 gal
